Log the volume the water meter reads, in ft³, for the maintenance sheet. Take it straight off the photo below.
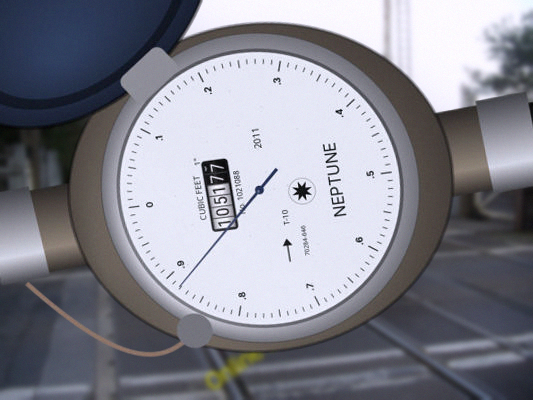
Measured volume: 105176.88 ft³
